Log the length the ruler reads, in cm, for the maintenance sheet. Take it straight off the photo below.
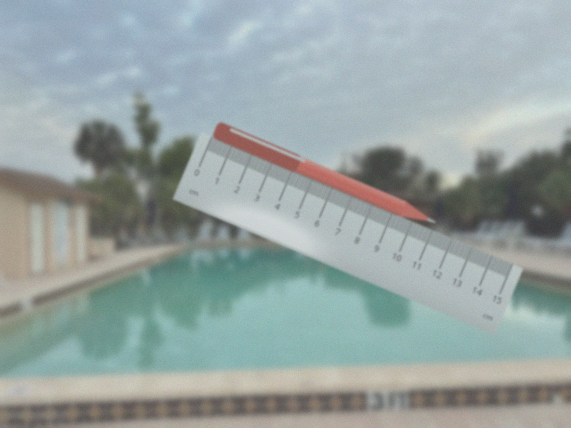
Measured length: 11 cm
